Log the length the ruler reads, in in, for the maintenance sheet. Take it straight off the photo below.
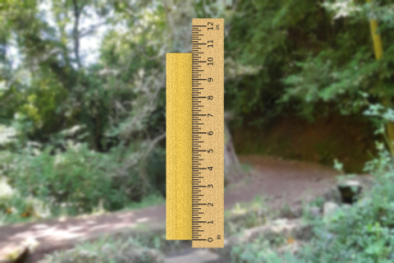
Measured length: 10.5 in
